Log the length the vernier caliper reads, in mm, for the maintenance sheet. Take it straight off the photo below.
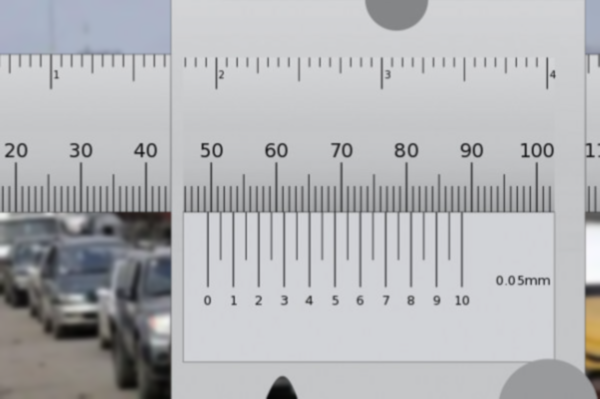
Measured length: 49.5 mm
